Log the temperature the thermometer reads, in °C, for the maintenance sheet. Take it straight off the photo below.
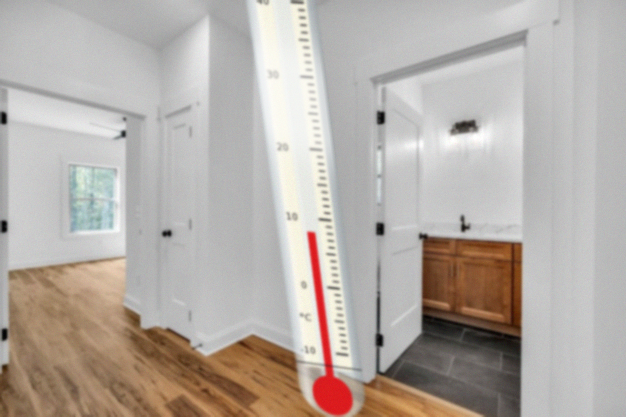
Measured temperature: 8 °C
